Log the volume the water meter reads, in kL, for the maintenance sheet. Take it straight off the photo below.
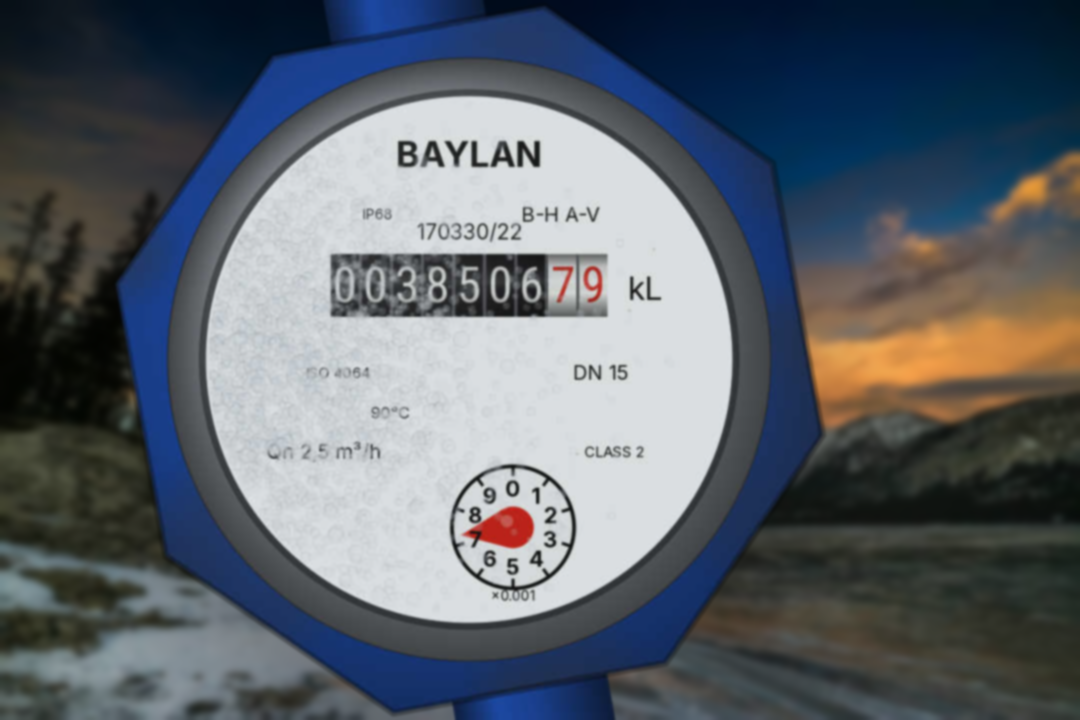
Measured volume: 38506.797 kL
